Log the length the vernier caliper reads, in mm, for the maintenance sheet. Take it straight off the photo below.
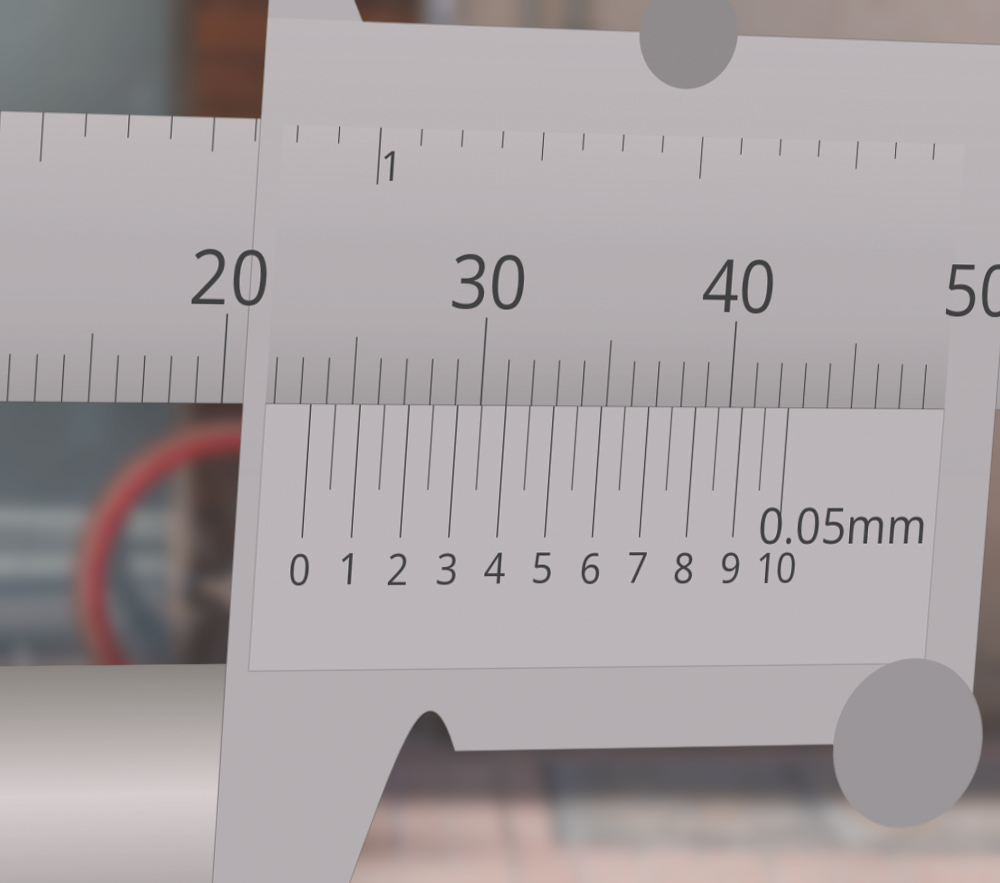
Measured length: 23.40 mm
